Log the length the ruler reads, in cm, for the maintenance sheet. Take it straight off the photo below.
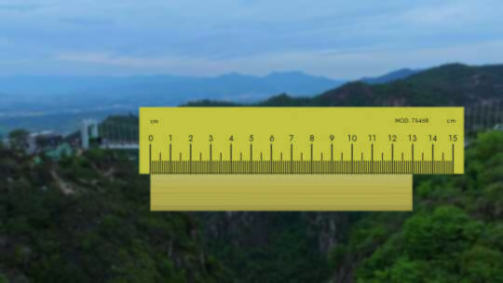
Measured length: 13 cm
